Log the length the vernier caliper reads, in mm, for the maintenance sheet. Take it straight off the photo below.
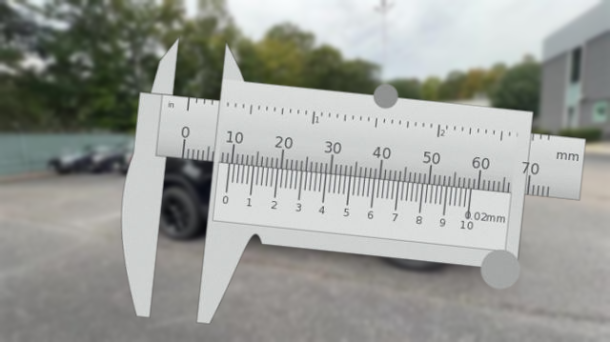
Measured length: 9.5 mm
